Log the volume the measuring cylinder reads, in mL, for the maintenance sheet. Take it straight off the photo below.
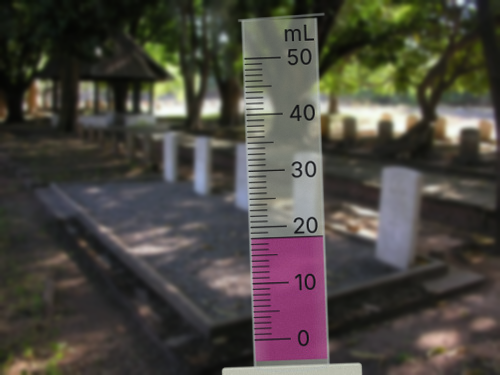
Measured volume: 18 mL
